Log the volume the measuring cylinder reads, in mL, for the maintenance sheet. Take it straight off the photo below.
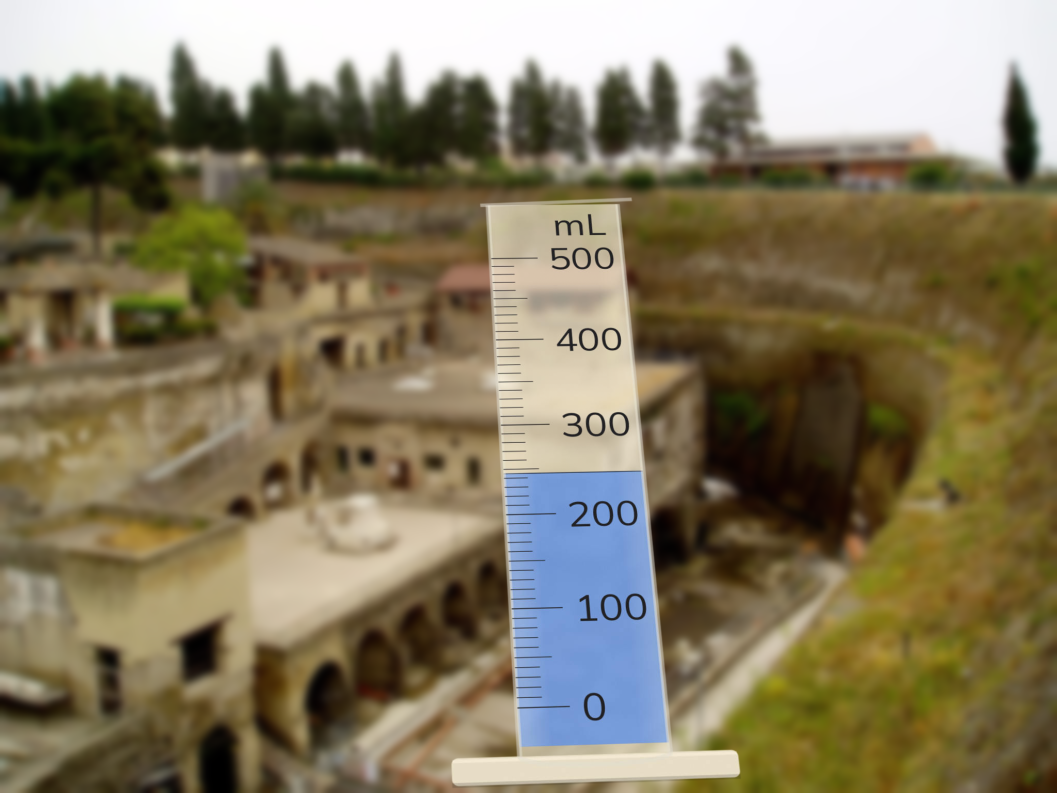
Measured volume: 245 mL
